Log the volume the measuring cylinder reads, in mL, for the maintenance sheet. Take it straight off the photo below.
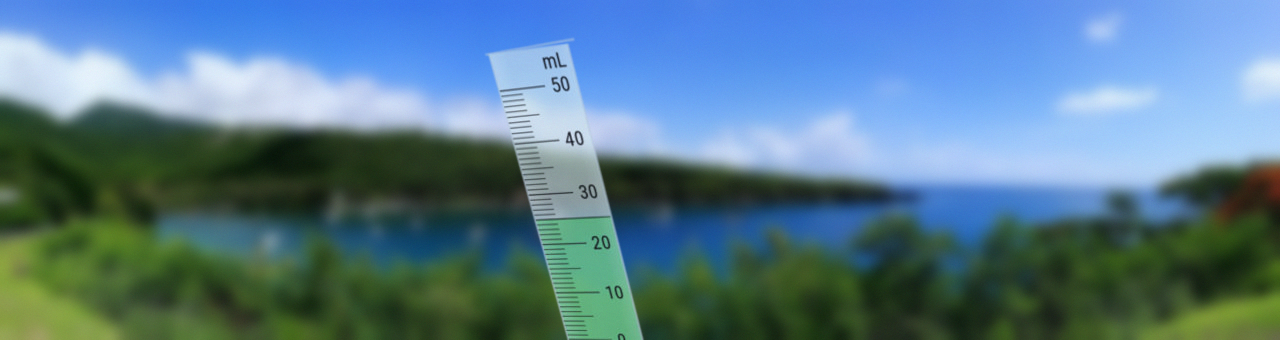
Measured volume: 25 mL
